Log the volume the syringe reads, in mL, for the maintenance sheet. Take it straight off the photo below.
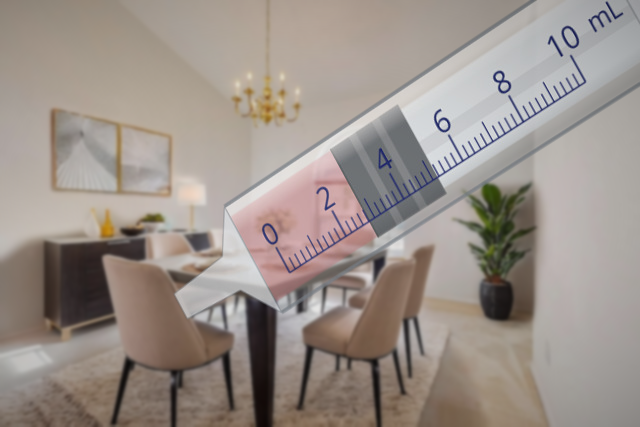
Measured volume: 2.8 mL
